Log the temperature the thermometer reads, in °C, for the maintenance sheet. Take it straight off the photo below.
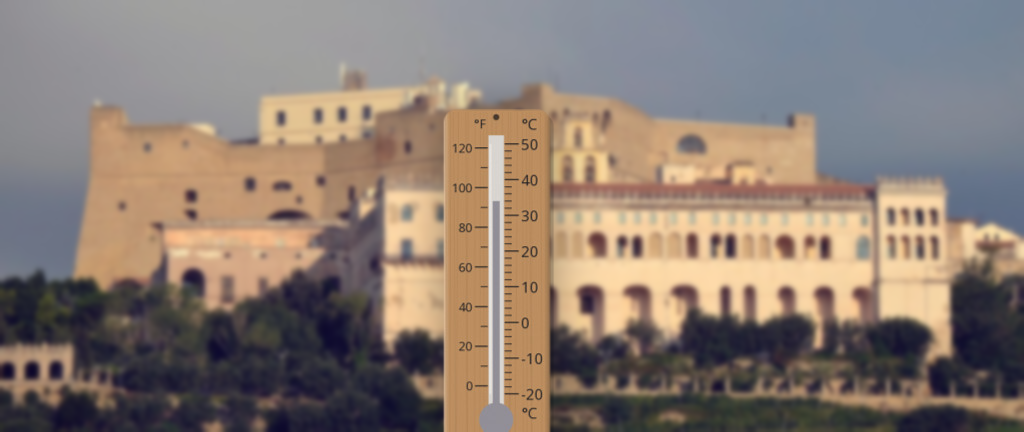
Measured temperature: 34 °C
